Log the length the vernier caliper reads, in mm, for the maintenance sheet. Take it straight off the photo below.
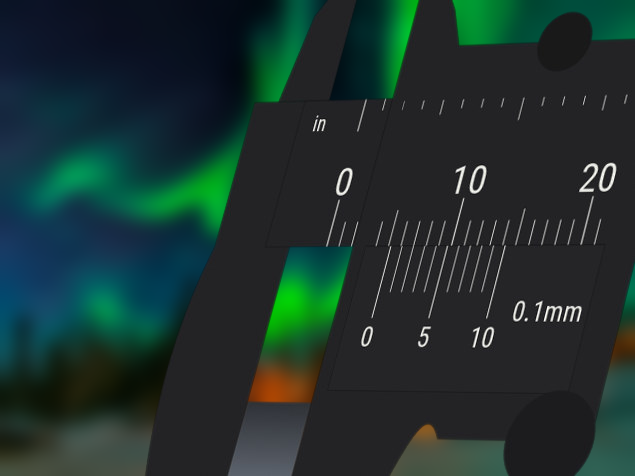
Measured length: 5.2 mm
